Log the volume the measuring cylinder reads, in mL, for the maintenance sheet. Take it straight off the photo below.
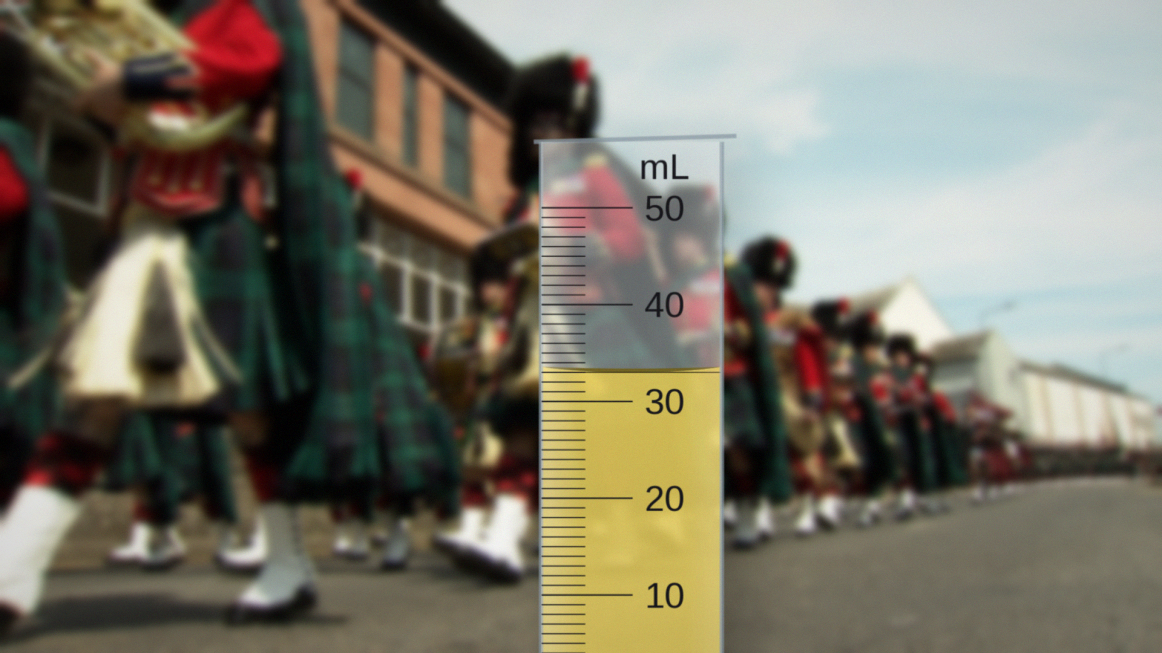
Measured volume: 33 mL
